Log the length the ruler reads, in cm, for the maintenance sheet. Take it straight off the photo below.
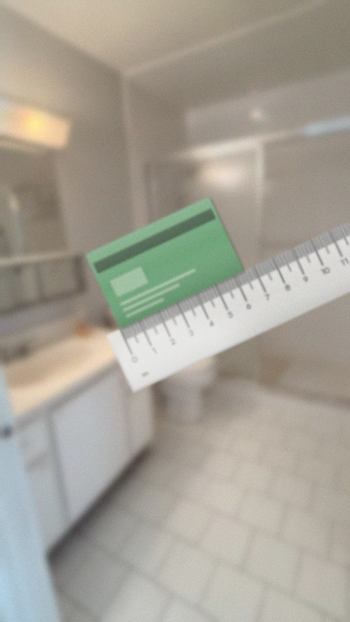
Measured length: 6.5 cm
